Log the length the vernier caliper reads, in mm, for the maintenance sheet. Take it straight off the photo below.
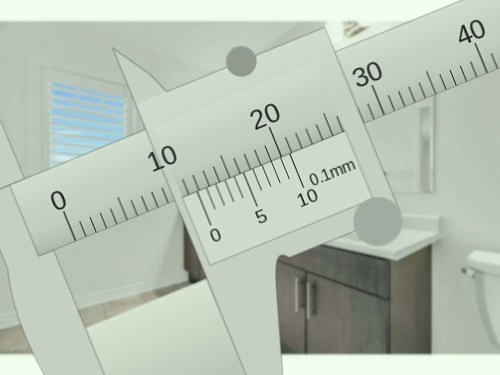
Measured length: 11.8 mm
